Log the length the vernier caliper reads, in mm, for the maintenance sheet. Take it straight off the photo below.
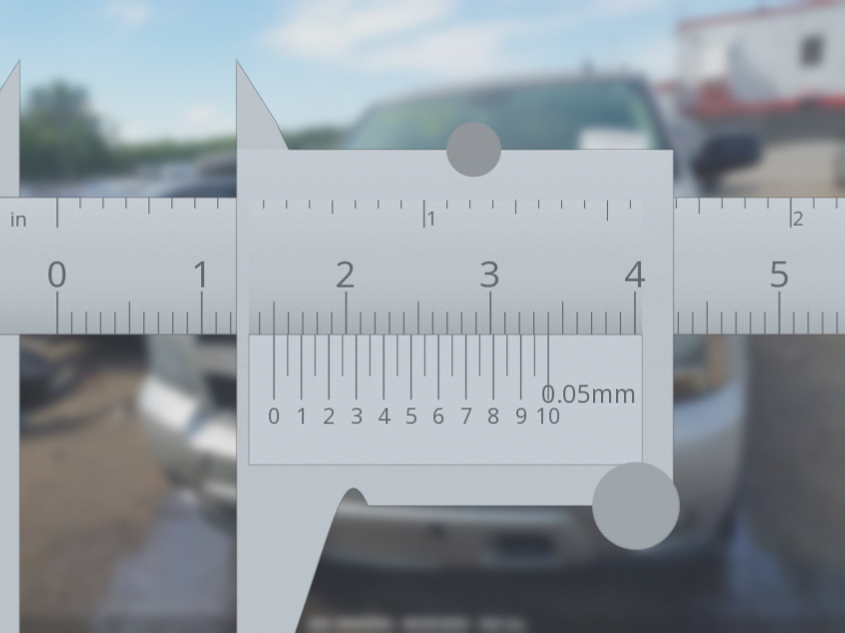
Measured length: 15.0 mm
